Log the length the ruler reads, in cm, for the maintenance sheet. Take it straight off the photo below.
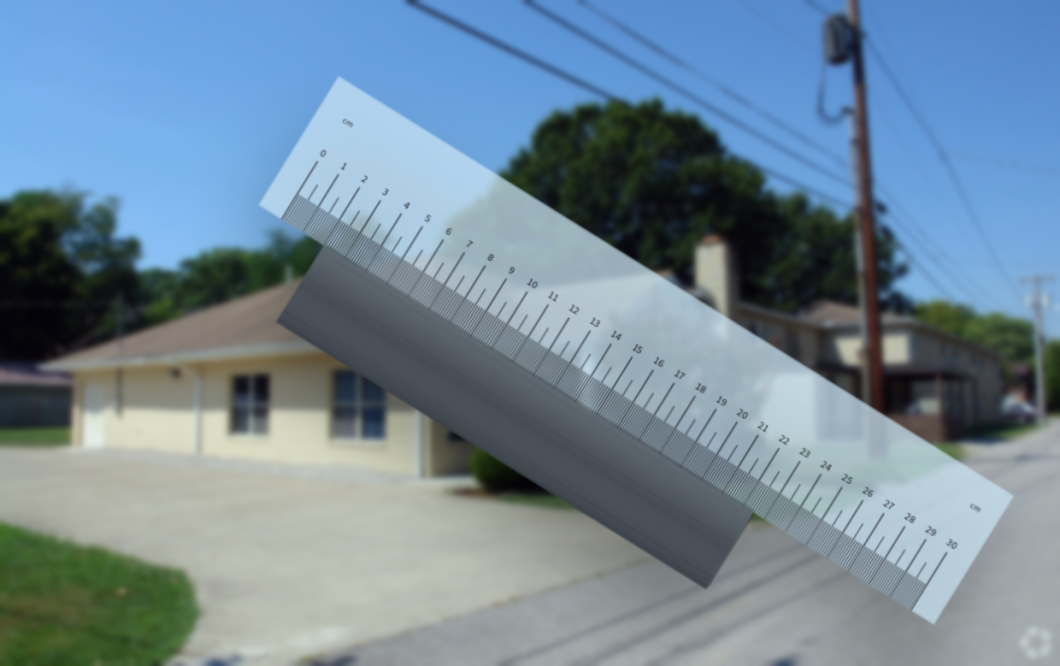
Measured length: 20.5 cm
